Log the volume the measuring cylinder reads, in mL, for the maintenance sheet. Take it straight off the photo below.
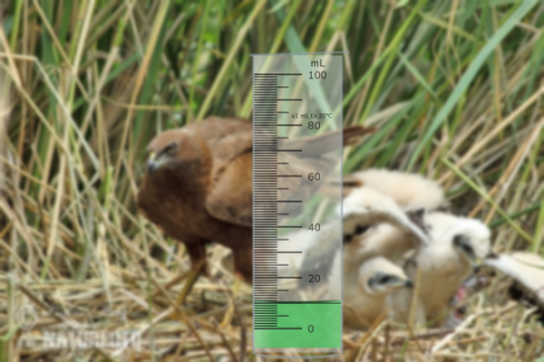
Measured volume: 10 mL
